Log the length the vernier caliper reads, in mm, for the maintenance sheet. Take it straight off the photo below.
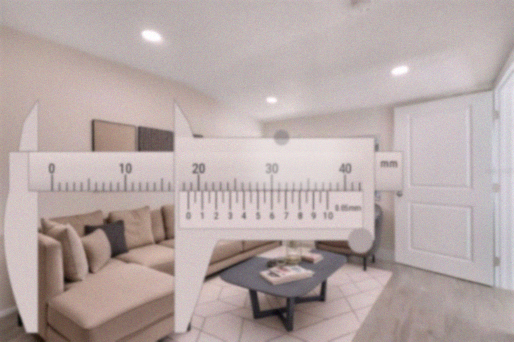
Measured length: 18.6 mm
